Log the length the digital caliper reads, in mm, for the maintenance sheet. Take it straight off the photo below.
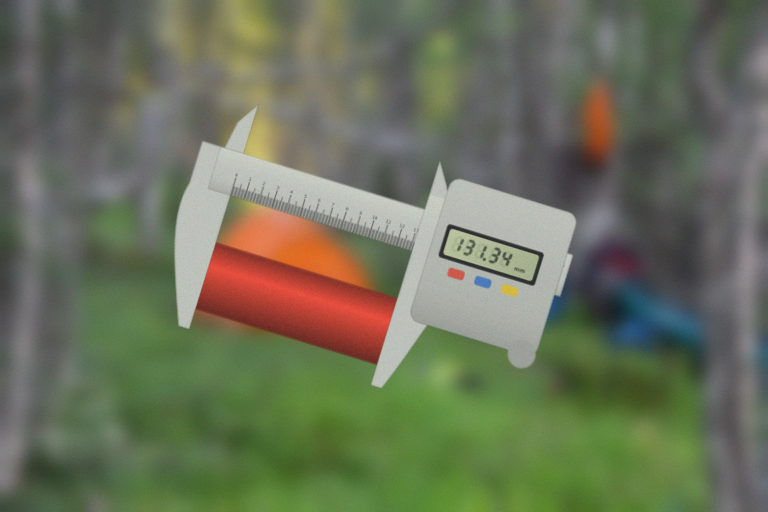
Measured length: 131.34 mm
